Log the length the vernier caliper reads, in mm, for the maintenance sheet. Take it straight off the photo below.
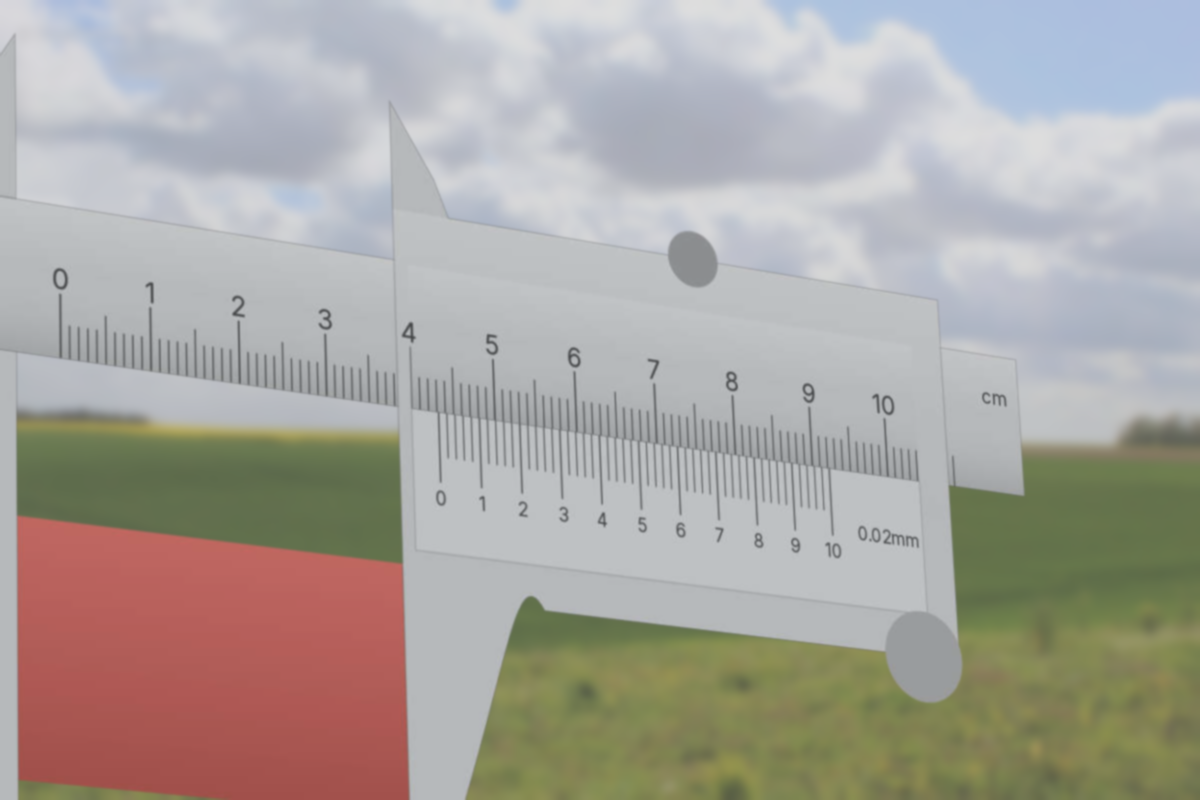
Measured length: 43.2 mm
